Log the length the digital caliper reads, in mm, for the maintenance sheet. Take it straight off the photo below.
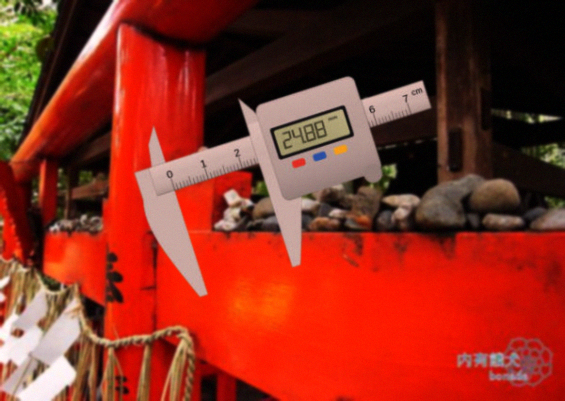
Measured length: 24.88 mm
